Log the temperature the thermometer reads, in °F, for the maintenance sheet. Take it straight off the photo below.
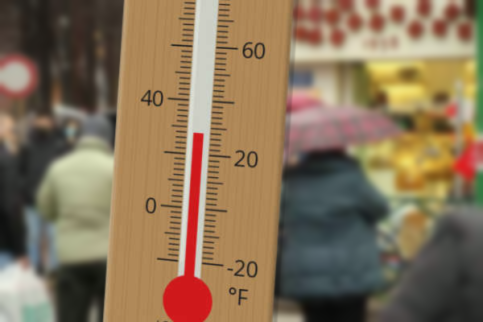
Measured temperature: 28 °F
